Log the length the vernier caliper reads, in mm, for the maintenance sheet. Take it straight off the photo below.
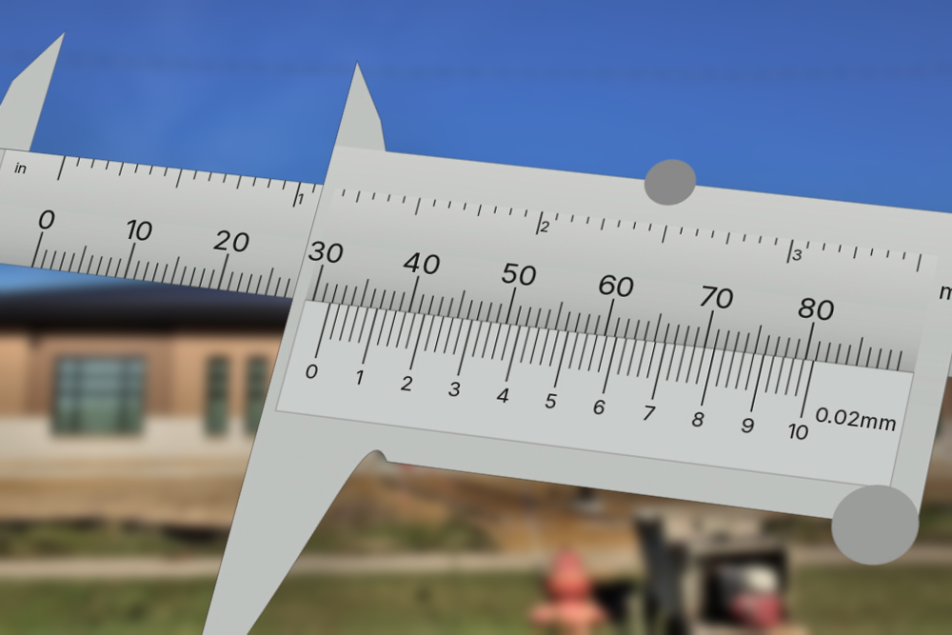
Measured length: 31.8 mm
